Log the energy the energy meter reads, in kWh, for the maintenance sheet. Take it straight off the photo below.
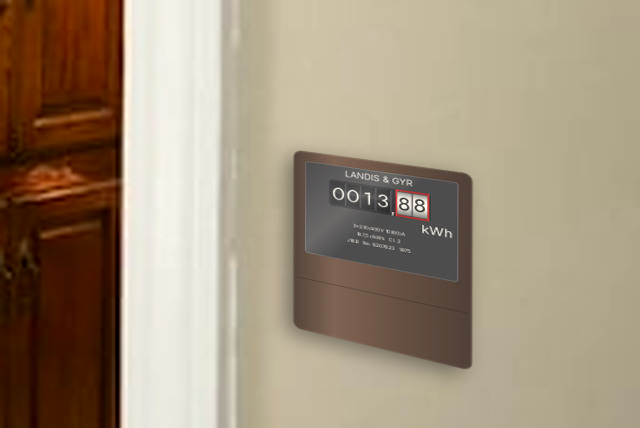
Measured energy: 13.88 kWh
